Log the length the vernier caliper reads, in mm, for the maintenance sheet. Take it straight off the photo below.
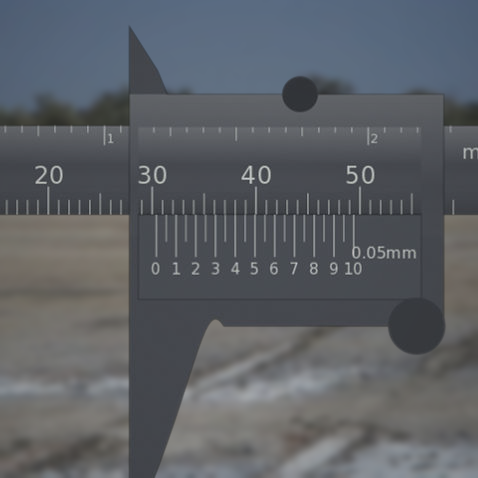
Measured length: 30.4 mm
